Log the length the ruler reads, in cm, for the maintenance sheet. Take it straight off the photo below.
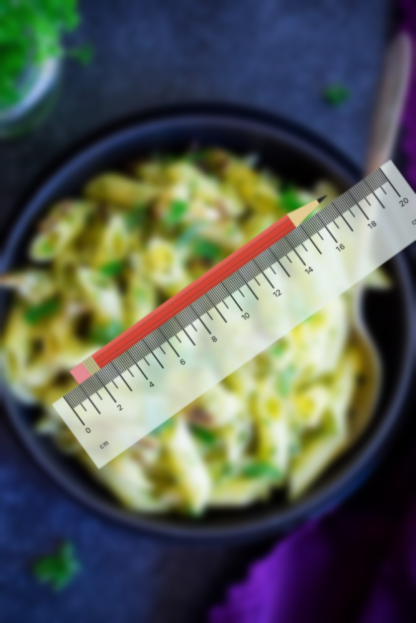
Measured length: 16 cm
